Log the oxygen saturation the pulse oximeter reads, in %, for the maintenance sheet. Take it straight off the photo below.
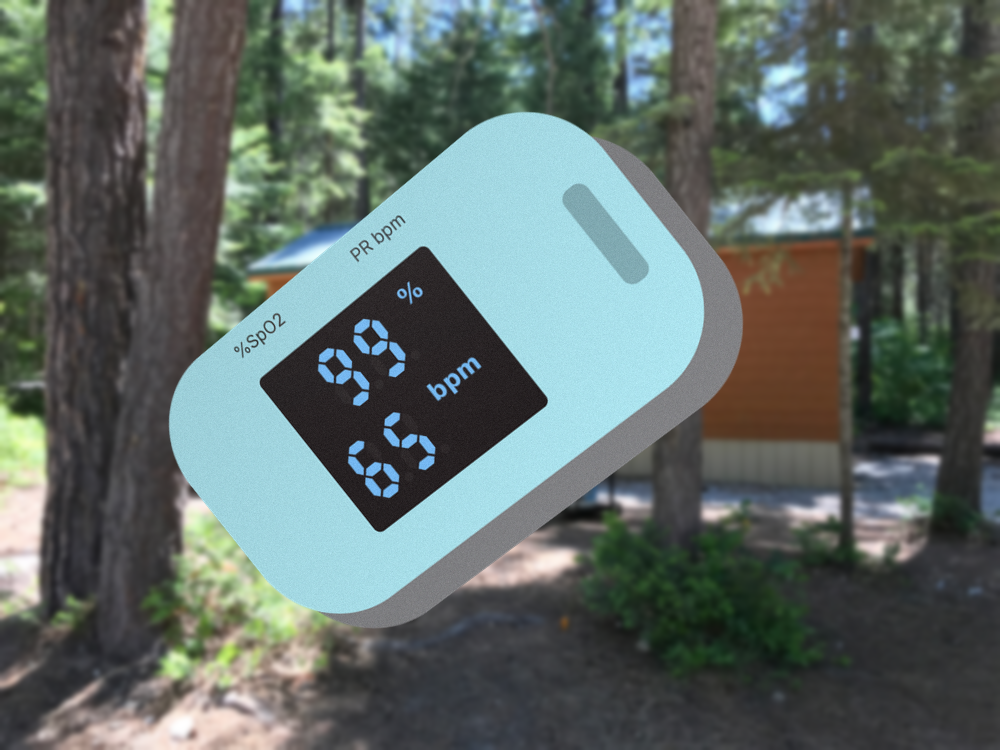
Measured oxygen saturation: 99 %
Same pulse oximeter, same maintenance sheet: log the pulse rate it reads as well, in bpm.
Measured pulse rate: 65 bpm
